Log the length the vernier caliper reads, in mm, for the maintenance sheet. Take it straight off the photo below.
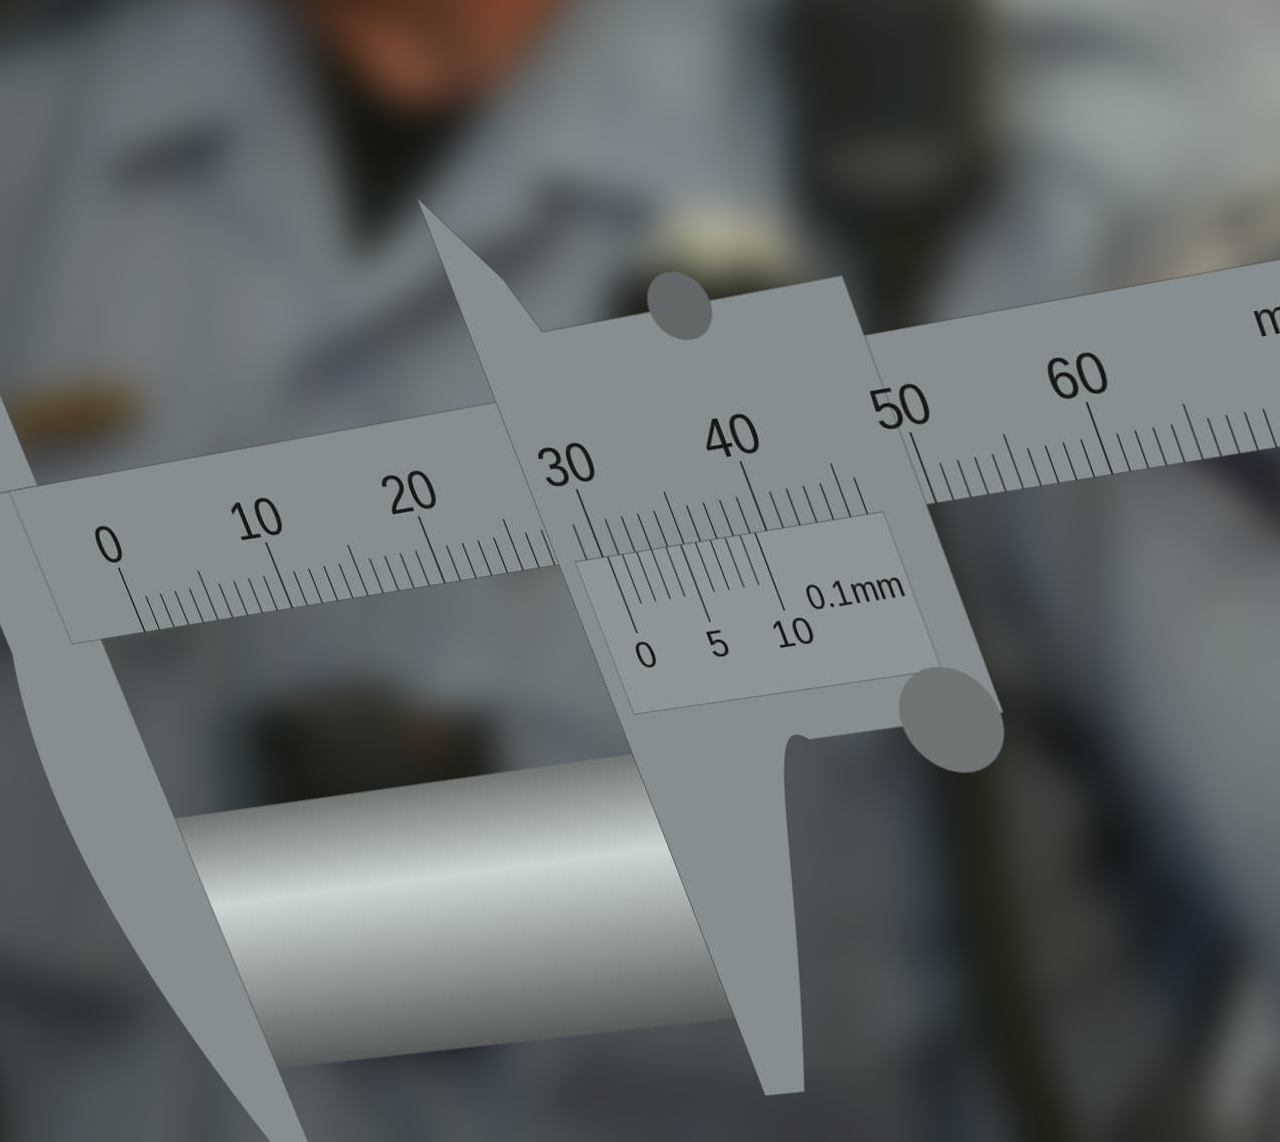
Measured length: 30.3 mm
